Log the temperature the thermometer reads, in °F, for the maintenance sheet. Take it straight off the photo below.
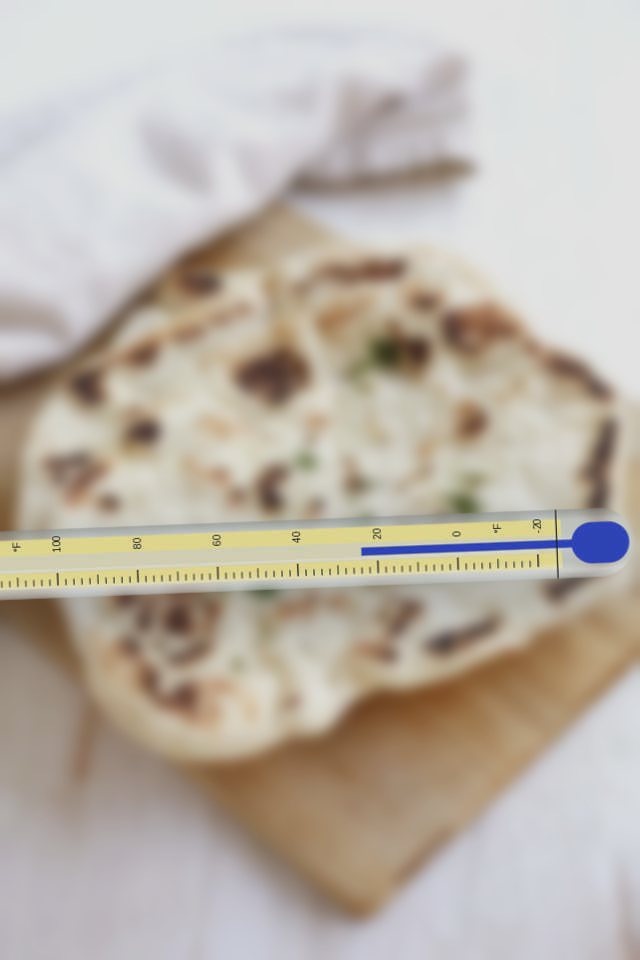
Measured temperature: 24 °F
